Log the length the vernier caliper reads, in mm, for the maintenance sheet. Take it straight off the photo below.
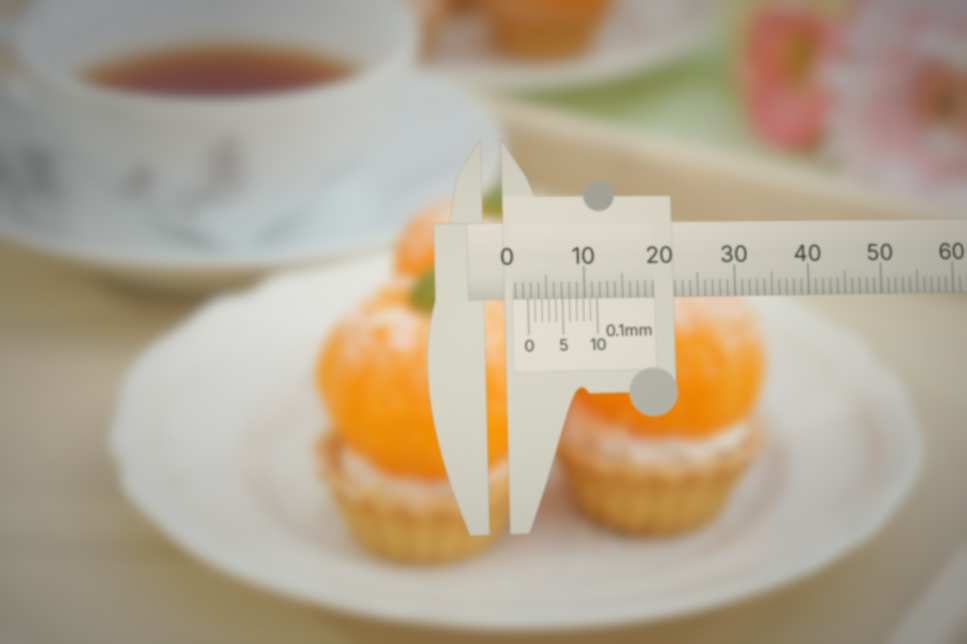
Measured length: 2.6 mm
